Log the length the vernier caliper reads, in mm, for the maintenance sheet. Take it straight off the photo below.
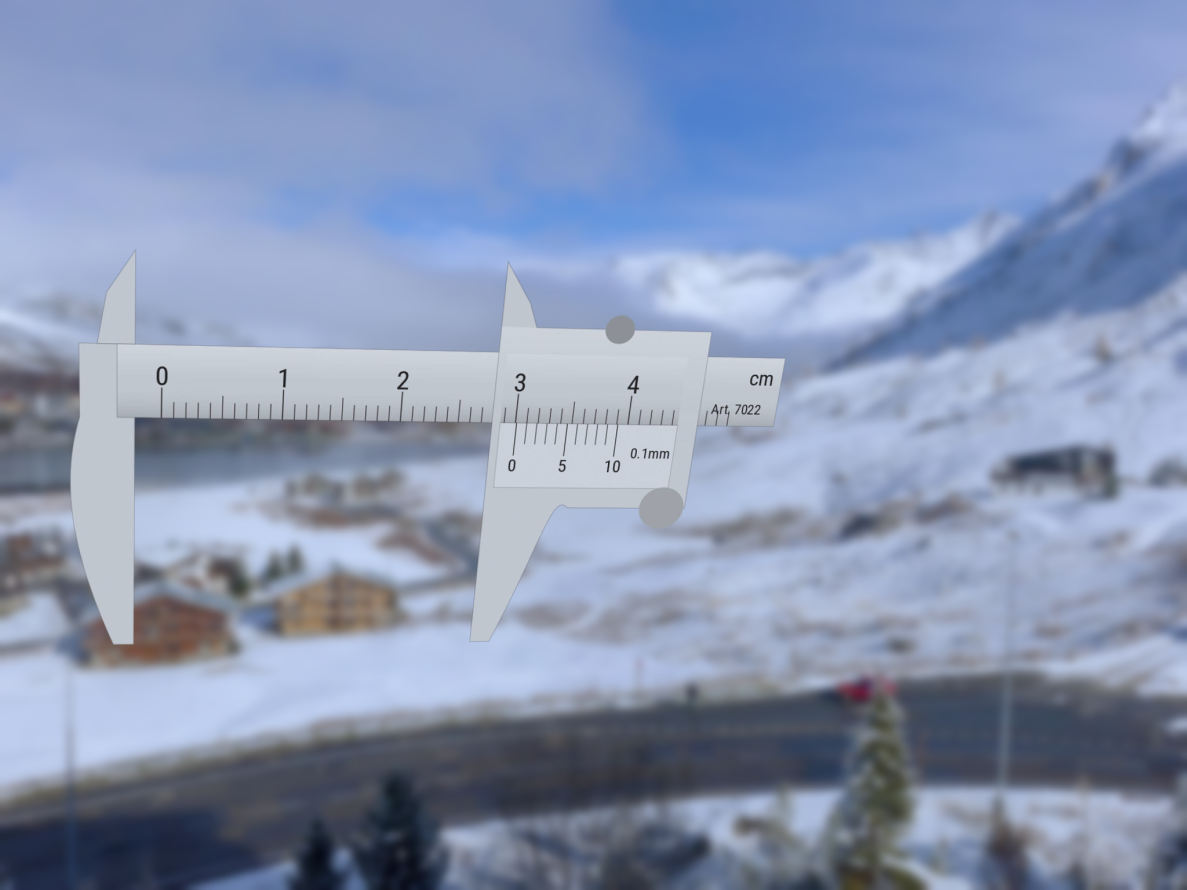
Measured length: 30.1 mm
